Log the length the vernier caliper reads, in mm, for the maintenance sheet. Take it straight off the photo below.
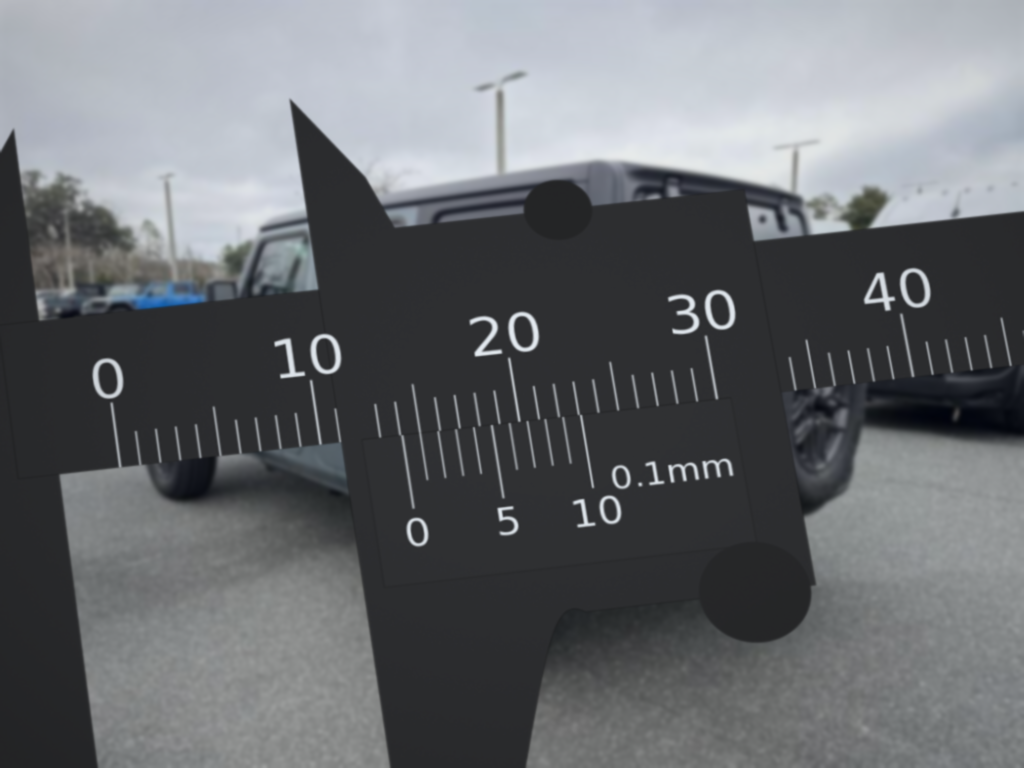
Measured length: 14.1 mm
